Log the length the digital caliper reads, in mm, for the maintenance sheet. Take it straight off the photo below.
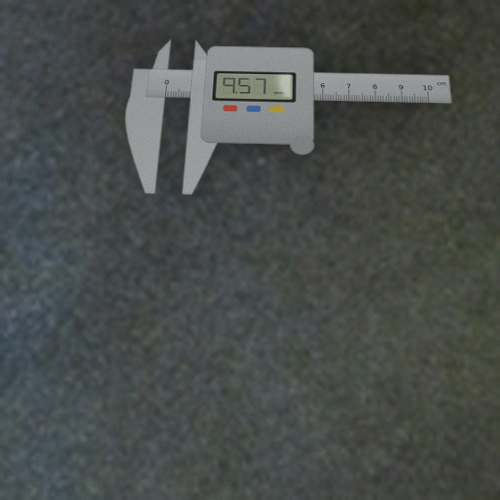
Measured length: 9.57 mm
